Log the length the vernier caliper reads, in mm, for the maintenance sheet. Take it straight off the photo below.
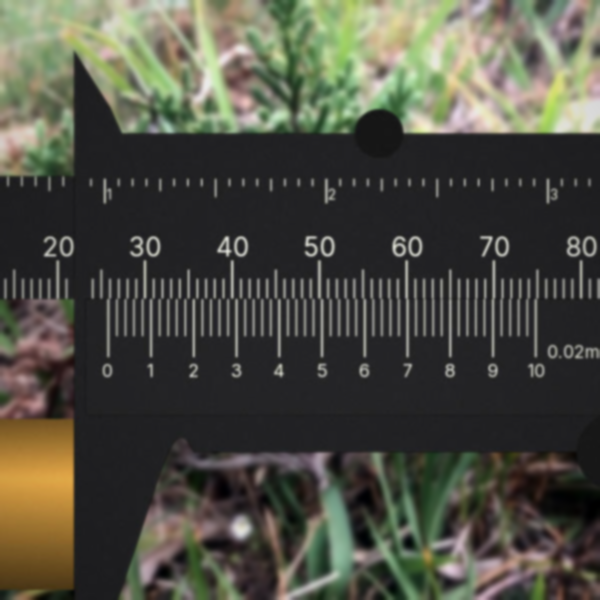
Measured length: 25.8 mm
